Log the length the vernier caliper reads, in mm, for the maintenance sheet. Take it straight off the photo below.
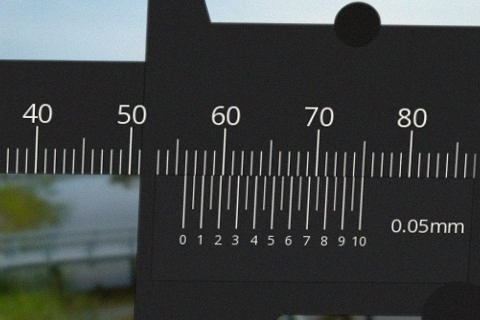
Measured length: 56.0 mm
